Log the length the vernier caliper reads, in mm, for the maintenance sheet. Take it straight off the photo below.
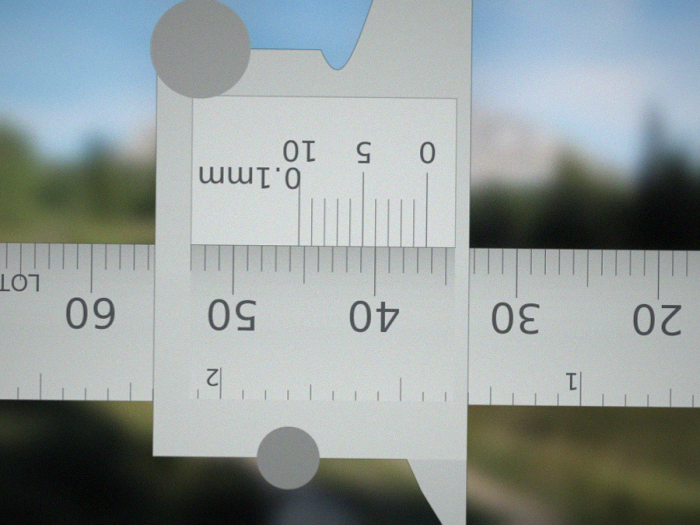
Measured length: 36.4 mm
